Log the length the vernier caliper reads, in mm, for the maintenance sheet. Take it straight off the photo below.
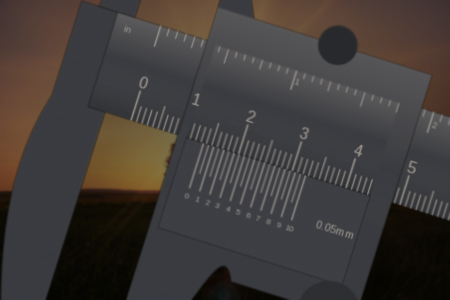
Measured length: 13.5 mm
